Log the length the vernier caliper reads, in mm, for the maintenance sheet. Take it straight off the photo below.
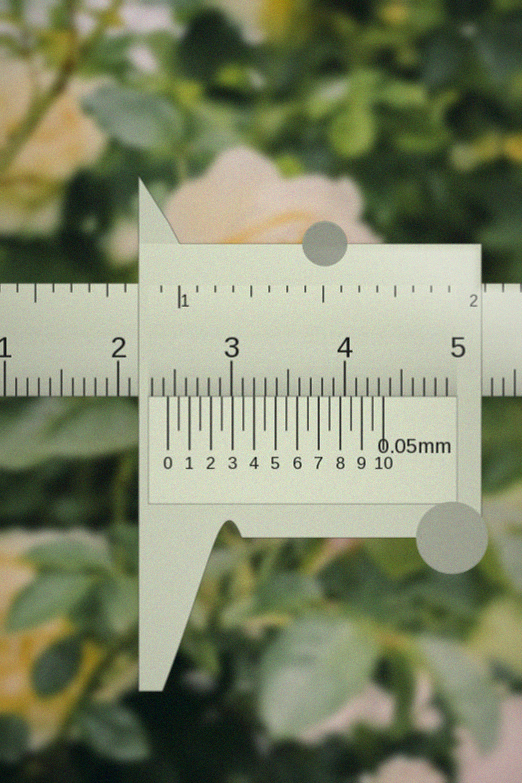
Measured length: 24.4 mm
